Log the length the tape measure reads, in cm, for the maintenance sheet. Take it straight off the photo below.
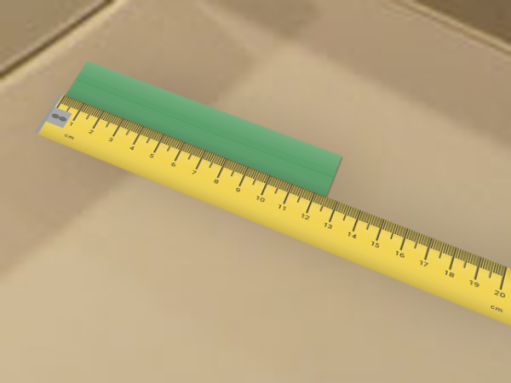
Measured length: 12.5 cm
